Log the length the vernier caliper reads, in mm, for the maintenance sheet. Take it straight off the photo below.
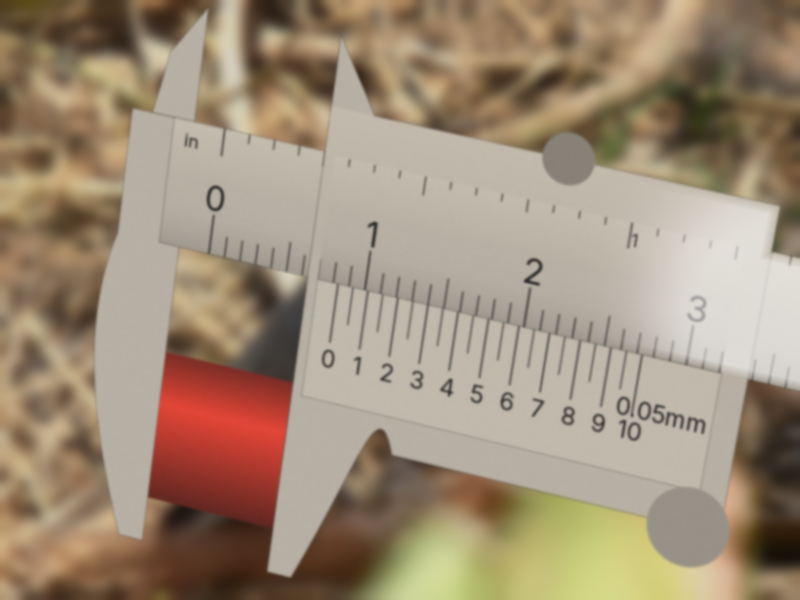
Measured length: 8.3 mm
